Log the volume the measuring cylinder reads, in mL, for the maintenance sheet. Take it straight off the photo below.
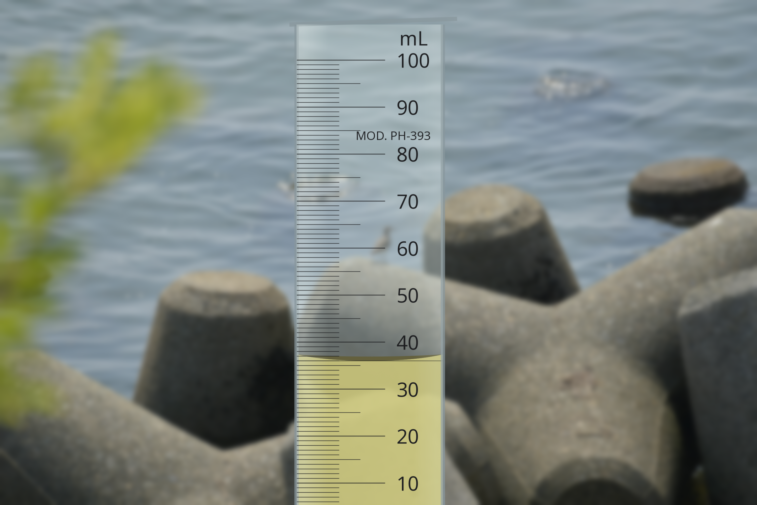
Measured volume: 36 mL
